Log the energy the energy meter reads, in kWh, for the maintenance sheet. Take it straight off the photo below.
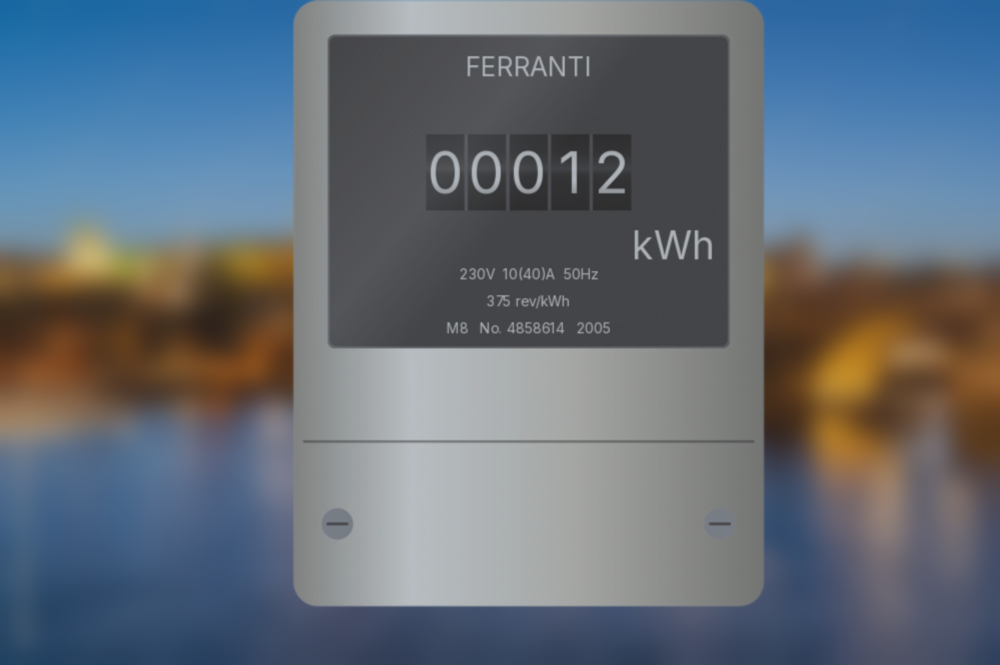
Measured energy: 12 kWh
